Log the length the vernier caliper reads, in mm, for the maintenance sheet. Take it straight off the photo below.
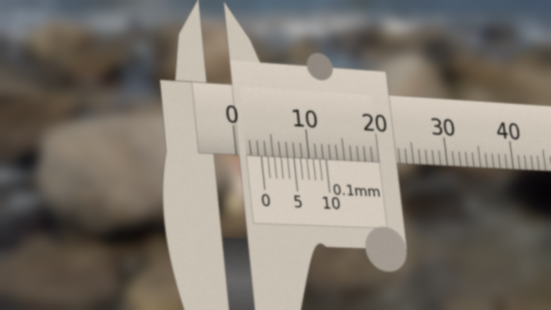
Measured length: 3.4 mm
